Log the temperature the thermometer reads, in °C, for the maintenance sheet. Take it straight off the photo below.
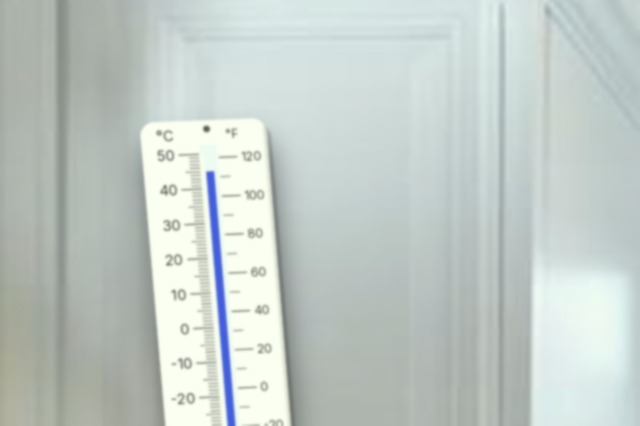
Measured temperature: 45 °C
